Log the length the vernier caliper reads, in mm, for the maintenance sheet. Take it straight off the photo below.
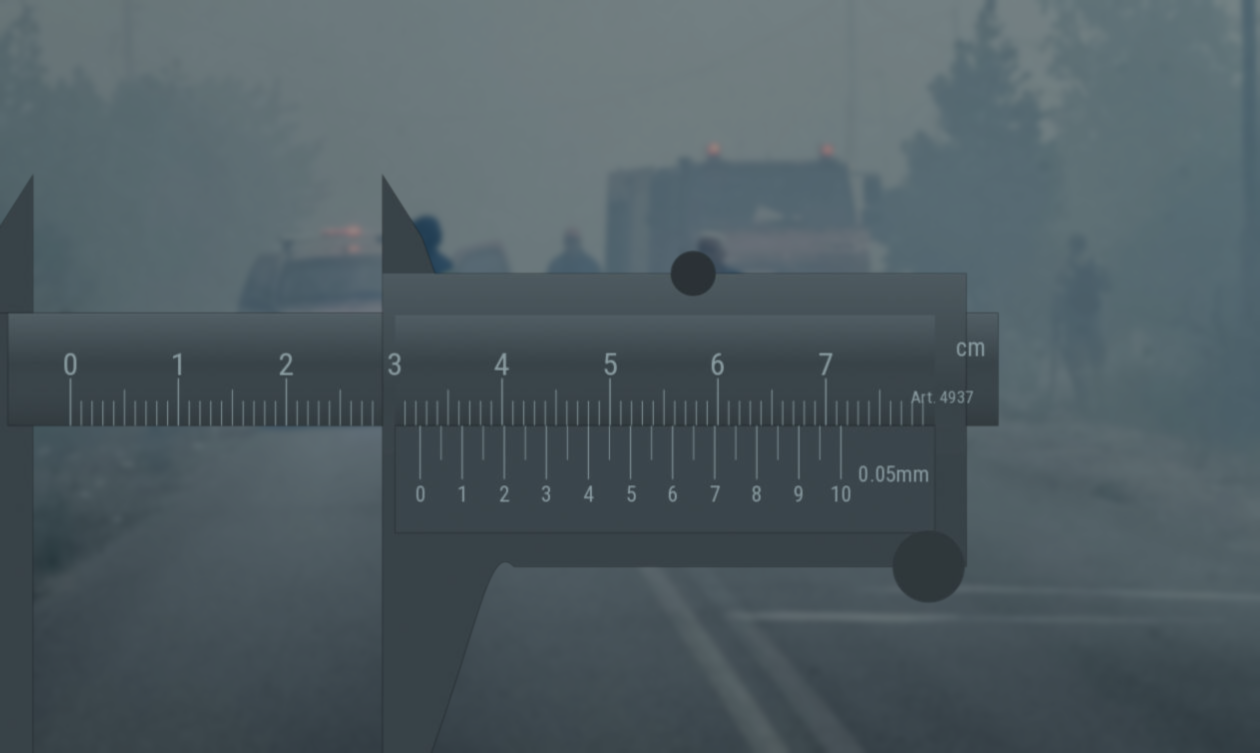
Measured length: 32.4 mm
